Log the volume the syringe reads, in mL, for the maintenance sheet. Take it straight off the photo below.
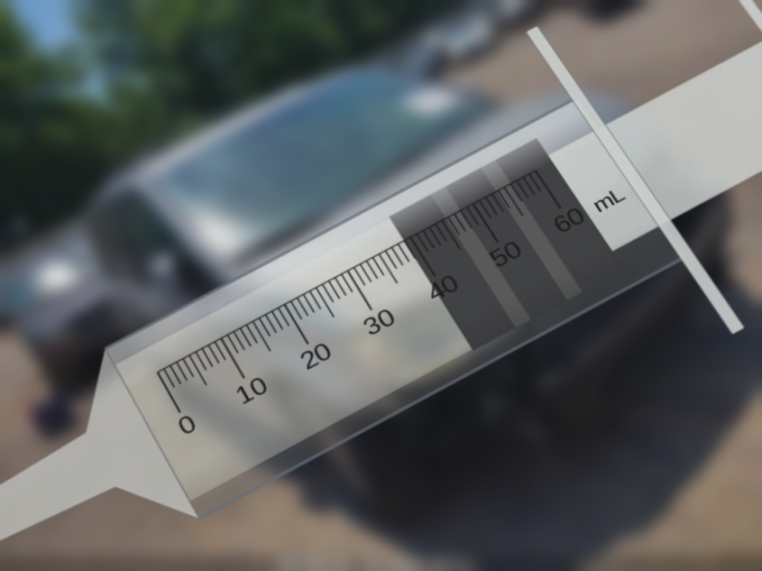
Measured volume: 39 mL
